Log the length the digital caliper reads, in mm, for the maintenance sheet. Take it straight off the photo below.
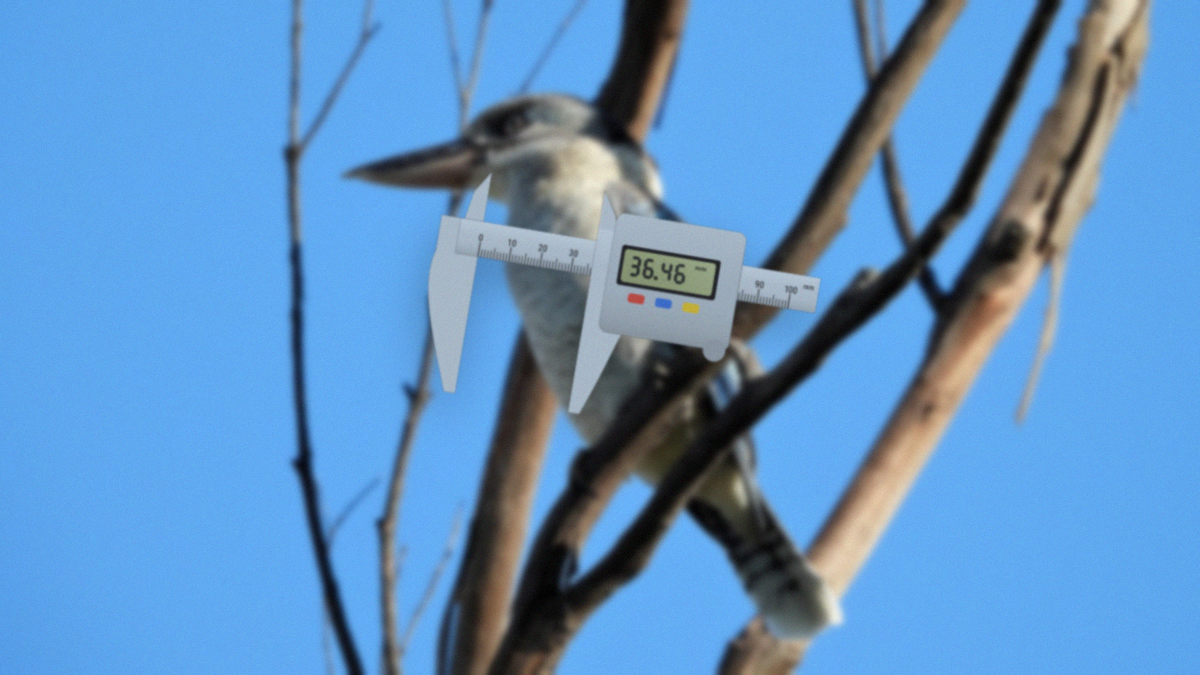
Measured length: 36.46 mm
